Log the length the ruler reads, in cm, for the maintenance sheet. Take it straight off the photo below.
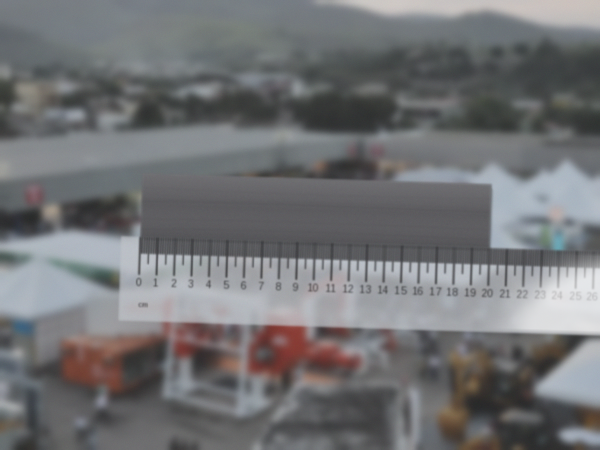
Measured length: 20 cm
